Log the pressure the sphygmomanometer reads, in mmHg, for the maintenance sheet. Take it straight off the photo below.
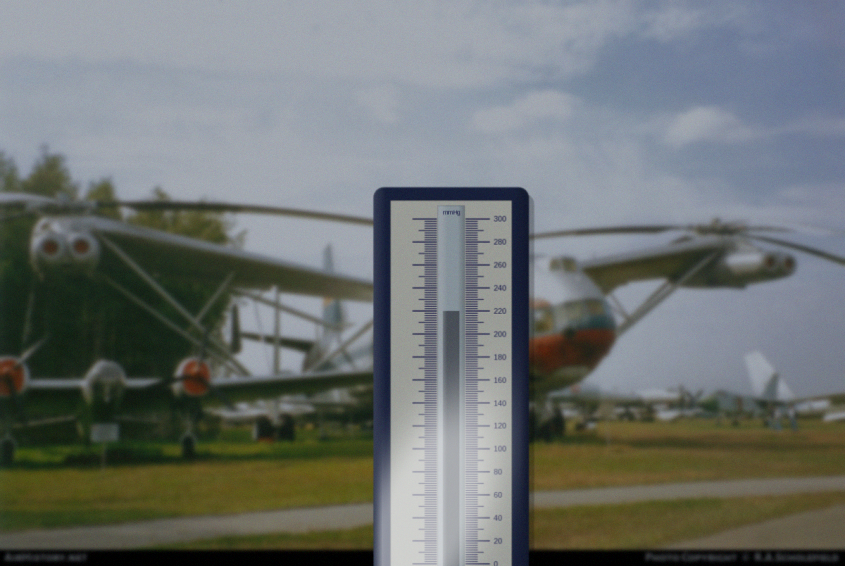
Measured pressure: 220 mmHg
